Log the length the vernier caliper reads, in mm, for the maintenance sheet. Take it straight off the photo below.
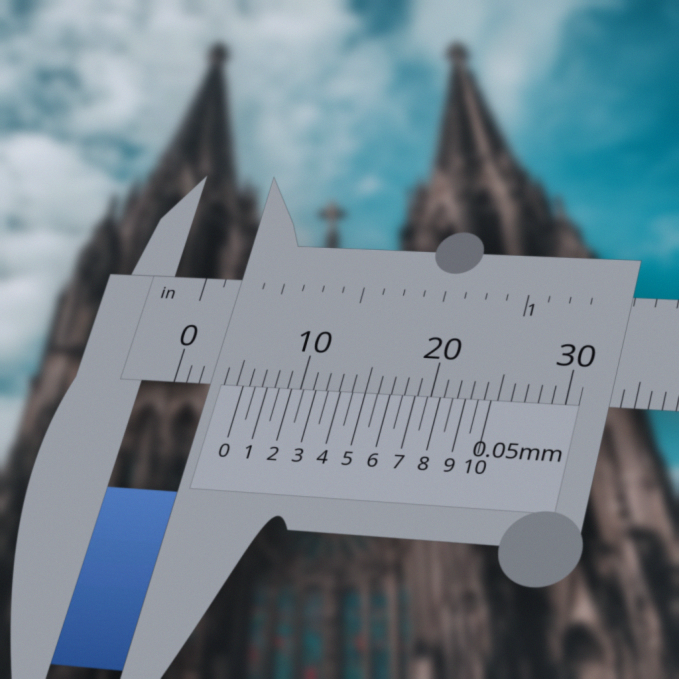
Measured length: 5.5 mm
